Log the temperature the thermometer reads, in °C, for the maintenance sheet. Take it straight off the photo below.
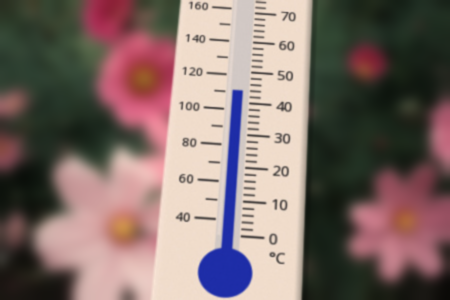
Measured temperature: 44 °C
